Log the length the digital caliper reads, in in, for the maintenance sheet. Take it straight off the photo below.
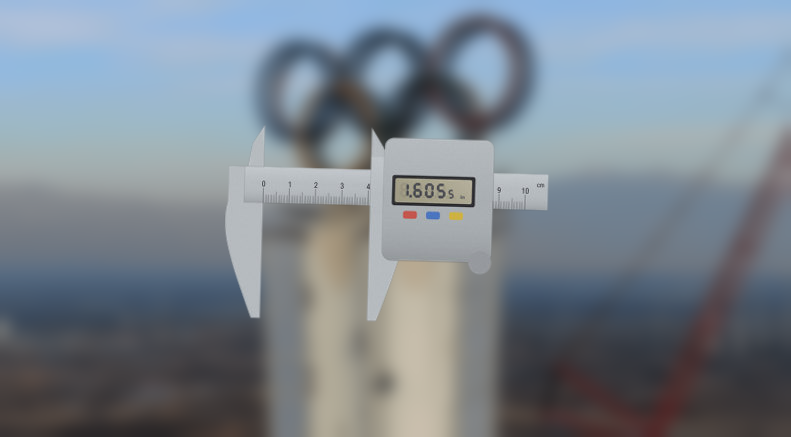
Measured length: 1.6055 in
